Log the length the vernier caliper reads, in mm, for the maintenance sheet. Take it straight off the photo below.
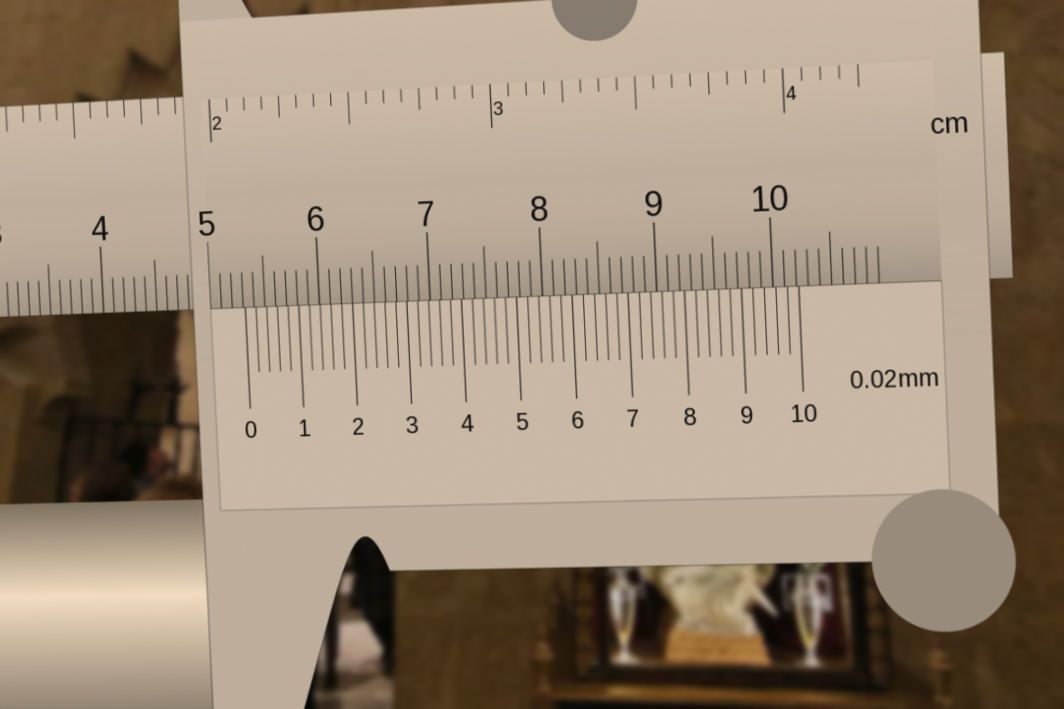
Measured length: 53.2 mm
